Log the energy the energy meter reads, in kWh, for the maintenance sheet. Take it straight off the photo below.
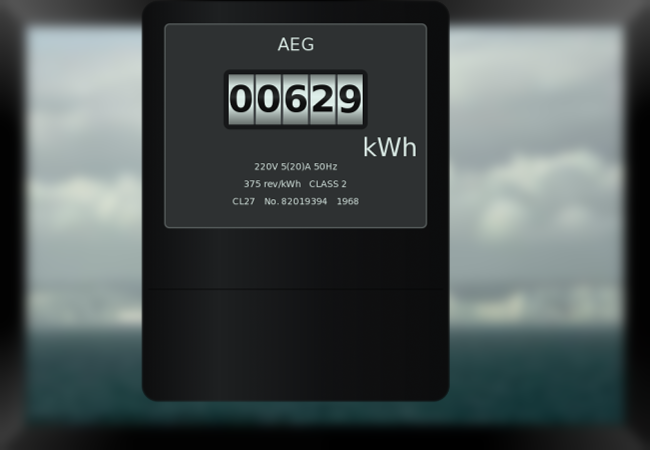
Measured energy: 629 kWh
